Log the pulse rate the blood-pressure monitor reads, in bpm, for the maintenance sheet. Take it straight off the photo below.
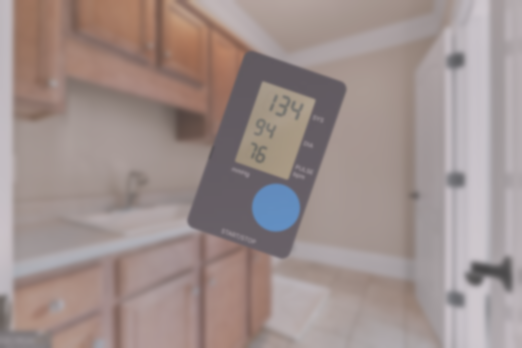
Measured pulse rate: 76 bpm
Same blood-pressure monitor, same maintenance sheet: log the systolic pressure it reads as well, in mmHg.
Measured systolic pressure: 134 mmHg
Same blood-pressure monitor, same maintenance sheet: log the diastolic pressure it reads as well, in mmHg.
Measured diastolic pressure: 94 mmHg
